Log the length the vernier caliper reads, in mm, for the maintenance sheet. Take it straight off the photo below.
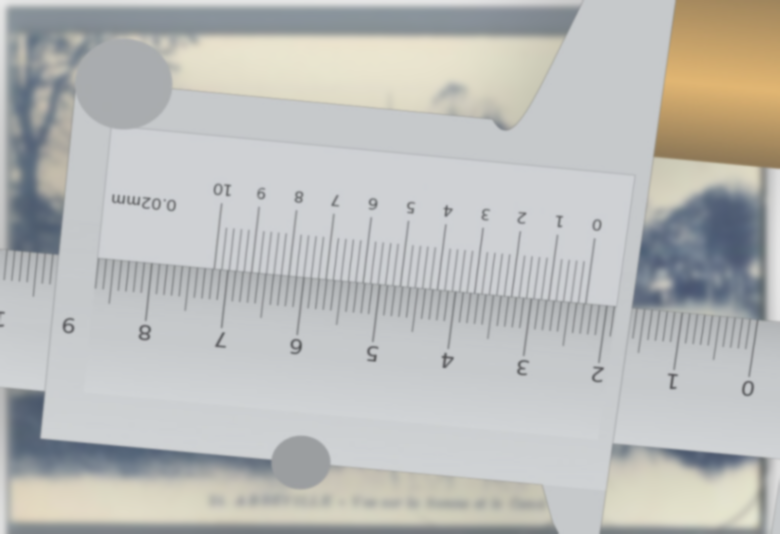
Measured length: 22.8 mm
